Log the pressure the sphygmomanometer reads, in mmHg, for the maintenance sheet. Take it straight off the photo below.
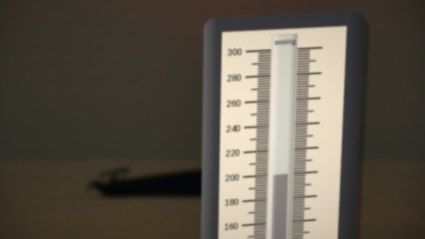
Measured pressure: 200 mmHg
